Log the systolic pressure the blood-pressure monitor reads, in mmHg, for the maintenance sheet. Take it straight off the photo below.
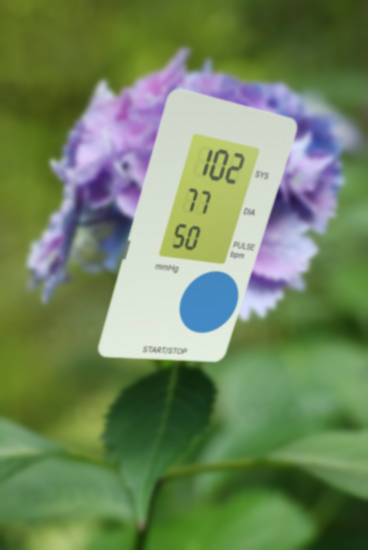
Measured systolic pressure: 102 mmHg
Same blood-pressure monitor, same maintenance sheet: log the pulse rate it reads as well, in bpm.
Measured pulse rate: 50 bpm
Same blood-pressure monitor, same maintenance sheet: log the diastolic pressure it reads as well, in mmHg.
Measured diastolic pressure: 77 mmHg
